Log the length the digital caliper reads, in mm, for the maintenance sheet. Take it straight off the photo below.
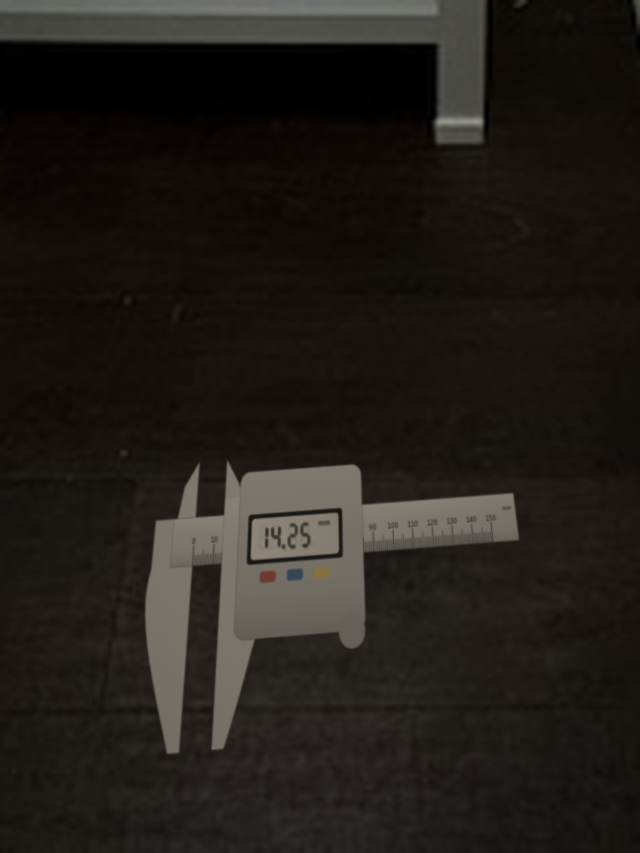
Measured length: 14.25 mm
